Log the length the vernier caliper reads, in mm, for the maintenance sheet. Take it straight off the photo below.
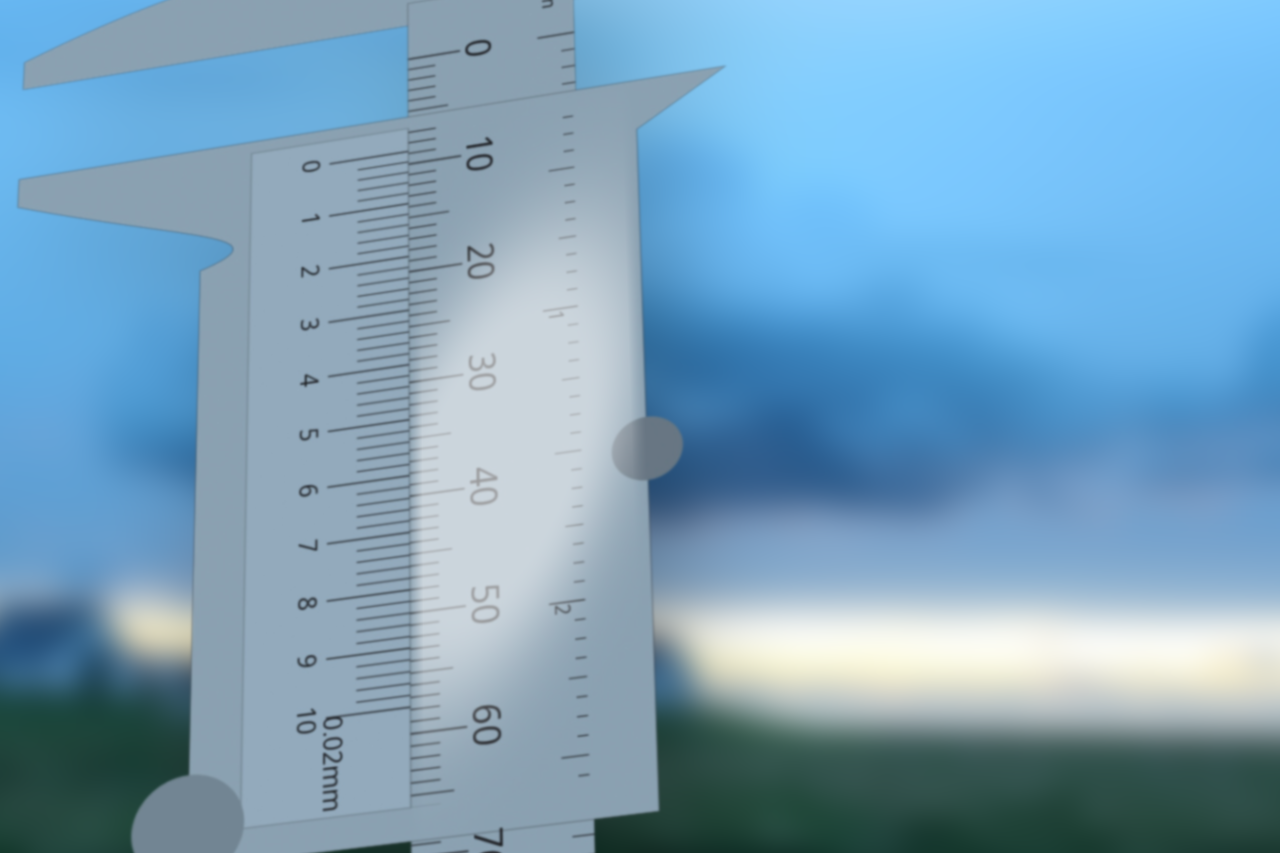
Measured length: 8.8 mm
